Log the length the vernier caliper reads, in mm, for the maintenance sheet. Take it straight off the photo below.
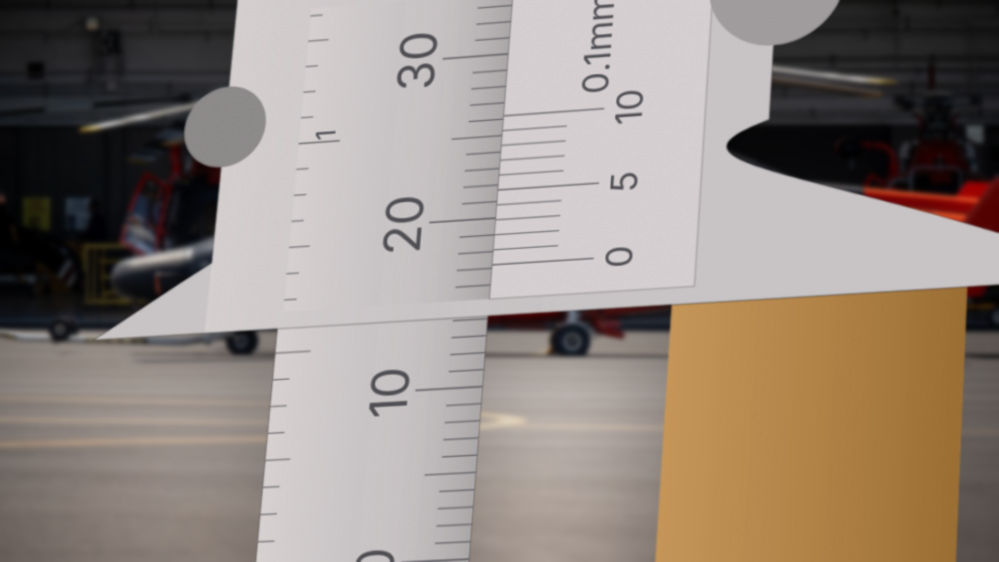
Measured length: 17.2 mm
